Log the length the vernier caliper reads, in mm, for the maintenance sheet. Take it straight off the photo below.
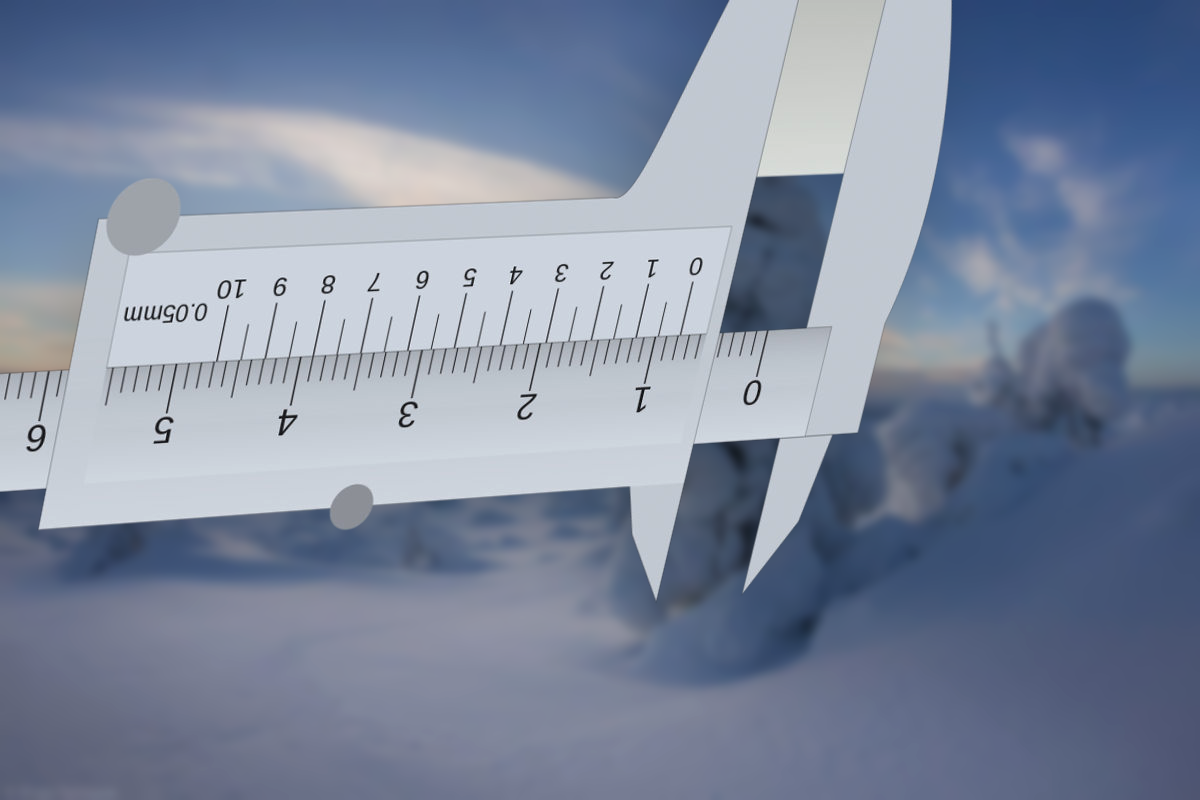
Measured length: 7.8 mm
